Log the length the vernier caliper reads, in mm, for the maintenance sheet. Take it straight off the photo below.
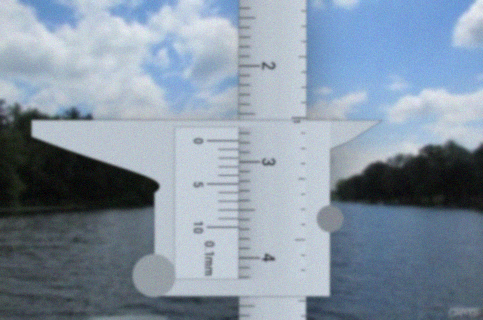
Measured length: 27.8 mm
